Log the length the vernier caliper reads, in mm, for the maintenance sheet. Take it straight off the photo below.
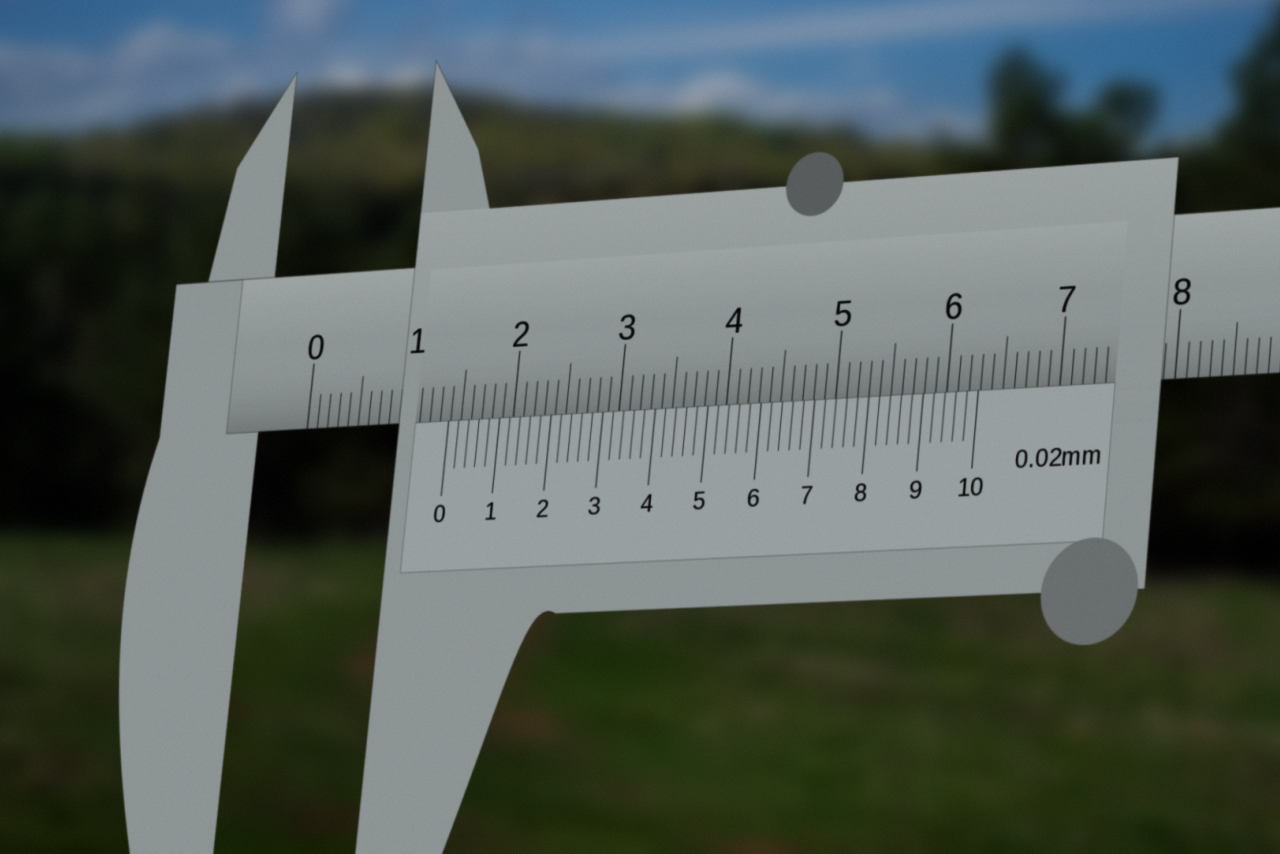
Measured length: 13.8 mm
